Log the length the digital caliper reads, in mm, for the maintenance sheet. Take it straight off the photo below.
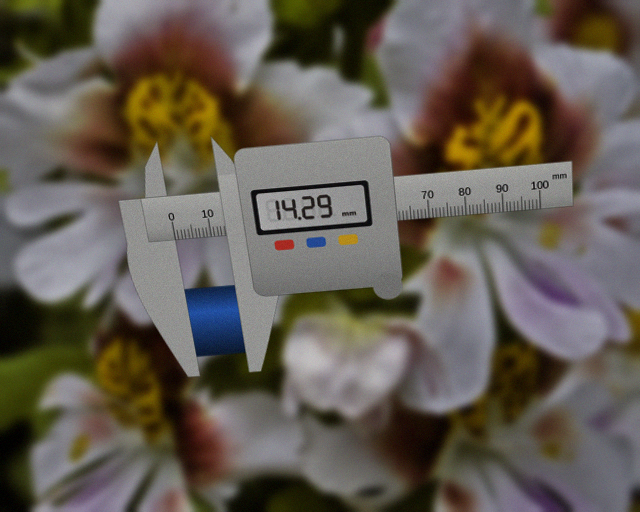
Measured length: 14.29 mm
